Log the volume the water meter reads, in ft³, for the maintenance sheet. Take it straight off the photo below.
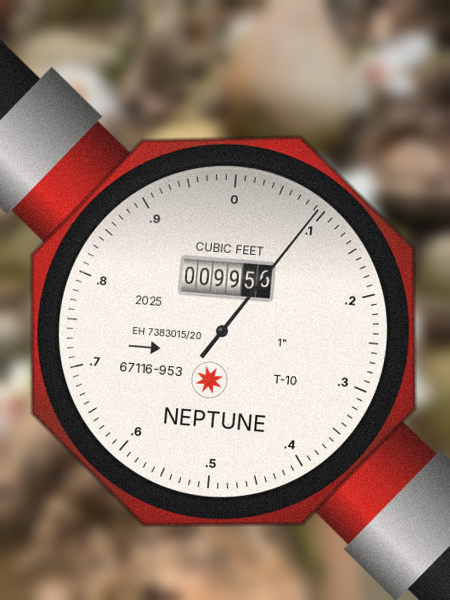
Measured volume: 9956.09 ft³
